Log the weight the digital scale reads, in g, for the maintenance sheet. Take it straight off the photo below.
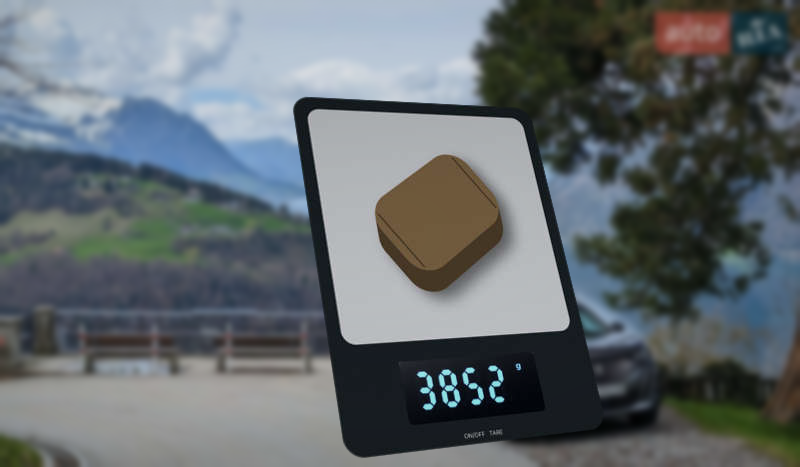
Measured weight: 3852 g
